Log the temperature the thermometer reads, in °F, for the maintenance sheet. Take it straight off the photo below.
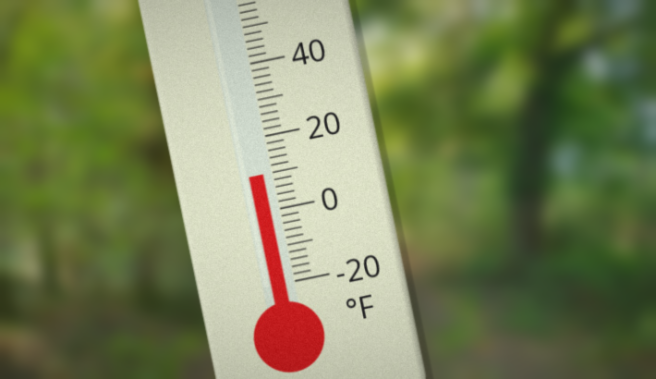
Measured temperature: 10 °F
